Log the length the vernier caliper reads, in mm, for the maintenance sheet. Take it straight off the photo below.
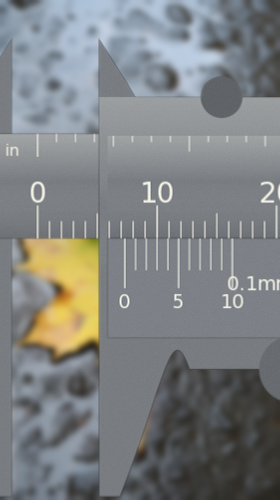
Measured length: 7.3 mm
